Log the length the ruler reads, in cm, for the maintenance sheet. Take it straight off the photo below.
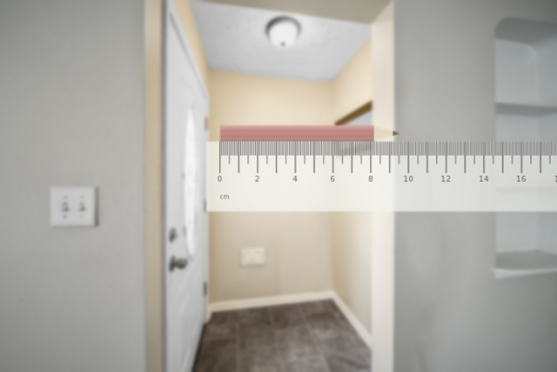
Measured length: 9.5 cm
